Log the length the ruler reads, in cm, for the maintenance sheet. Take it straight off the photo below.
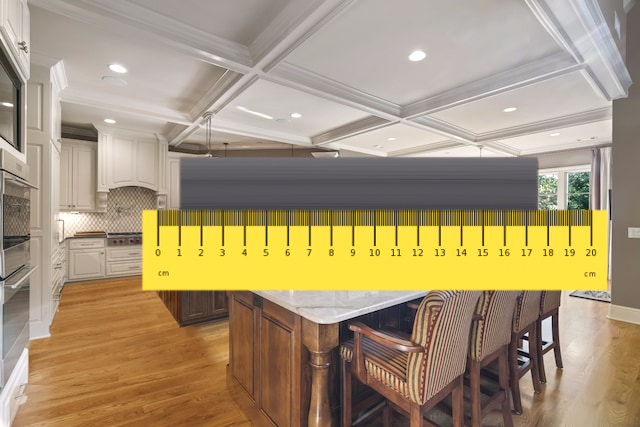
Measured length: 16.5 cm
